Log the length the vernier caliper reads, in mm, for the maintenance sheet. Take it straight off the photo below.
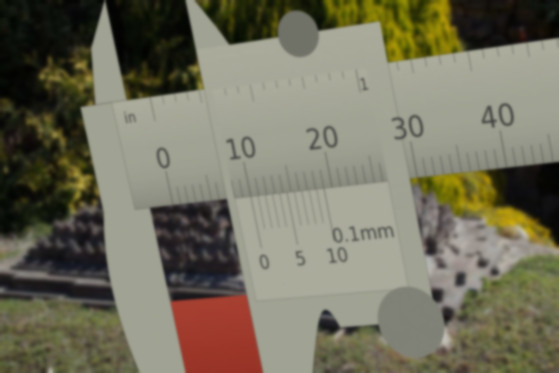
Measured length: 10.0 mm
